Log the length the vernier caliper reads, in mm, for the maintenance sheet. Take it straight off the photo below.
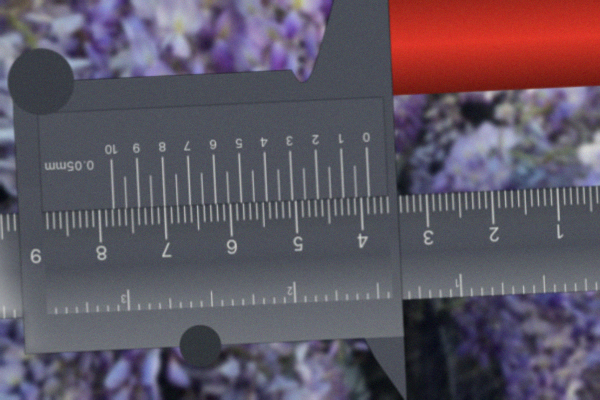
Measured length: 38.8 mm
